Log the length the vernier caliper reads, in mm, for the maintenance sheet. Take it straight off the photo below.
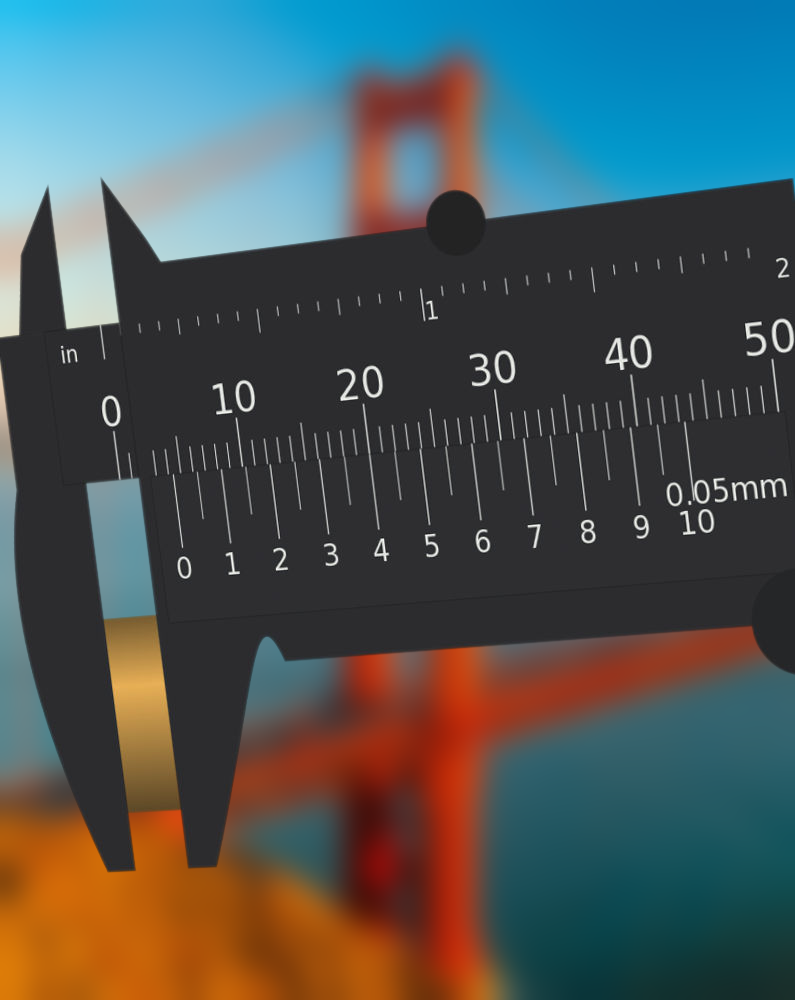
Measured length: 4.4 mm
